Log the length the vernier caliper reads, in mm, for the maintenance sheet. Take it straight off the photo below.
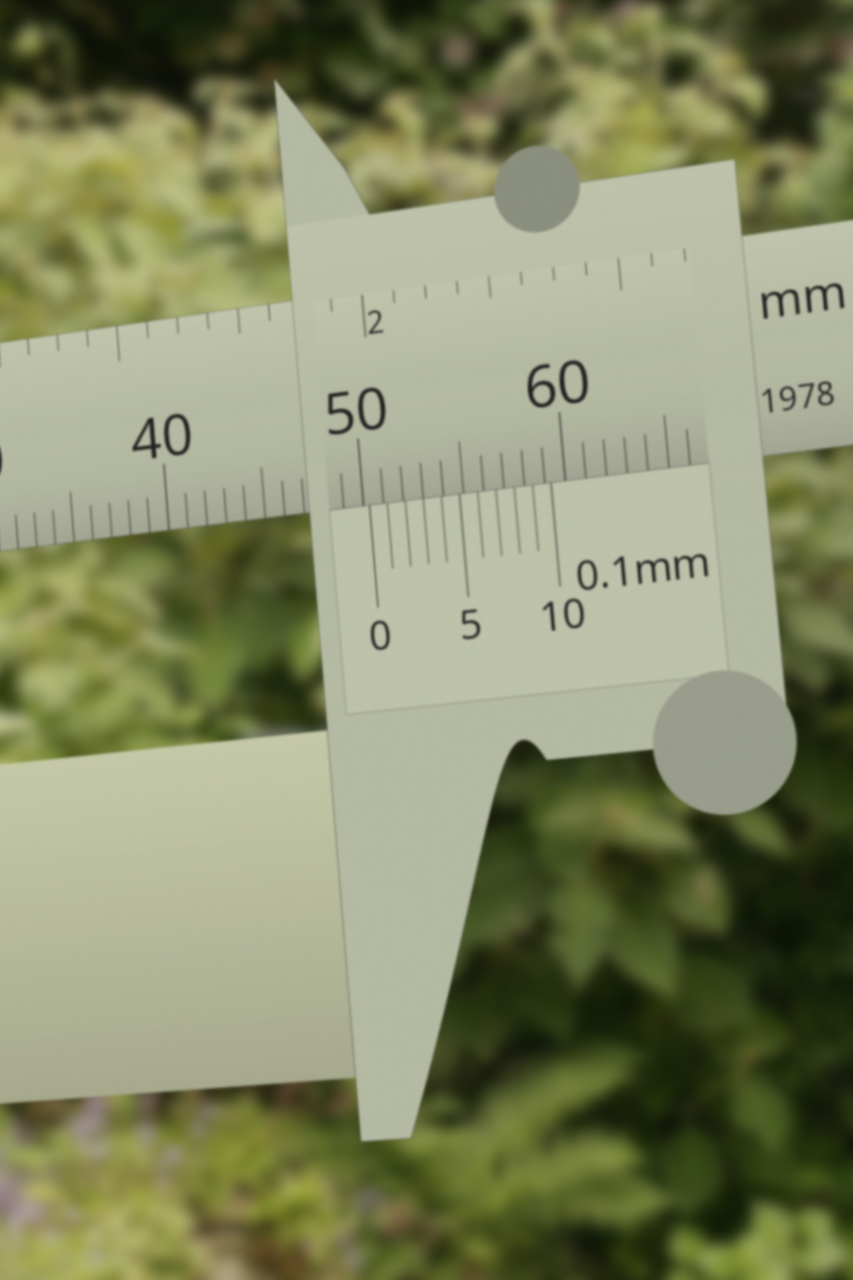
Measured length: 50.3 mm
